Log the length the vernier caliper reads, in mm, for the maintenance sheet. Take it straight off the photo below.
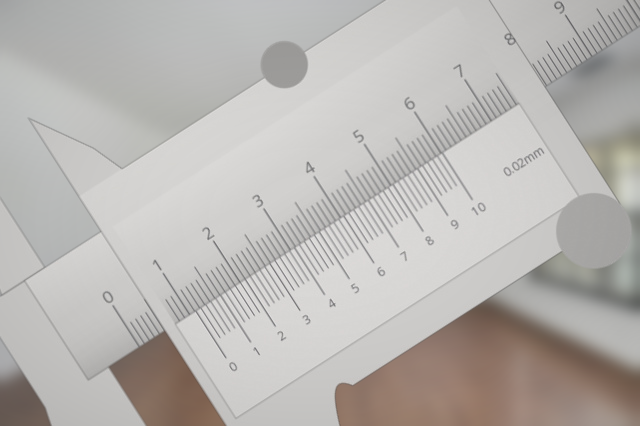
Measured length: 11.2 mm
